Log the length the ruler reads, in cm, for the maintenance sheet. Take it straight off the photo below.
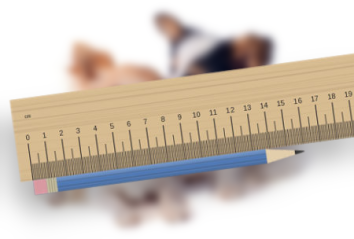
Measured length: 16 cm
